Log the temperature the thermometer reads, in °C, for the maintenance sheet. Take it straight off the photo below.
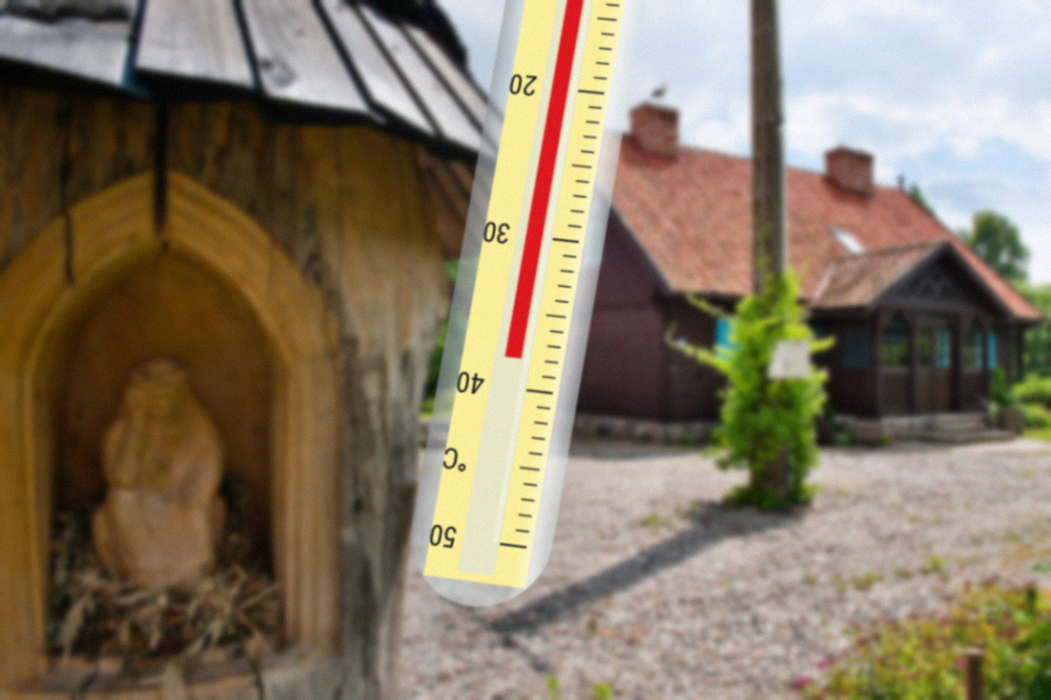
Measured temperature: 38 °C
